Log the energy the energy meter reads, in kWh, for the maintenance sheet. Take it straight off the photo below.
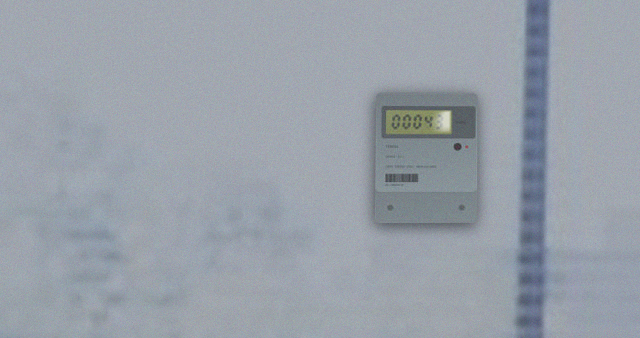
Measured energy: 43 kWh
